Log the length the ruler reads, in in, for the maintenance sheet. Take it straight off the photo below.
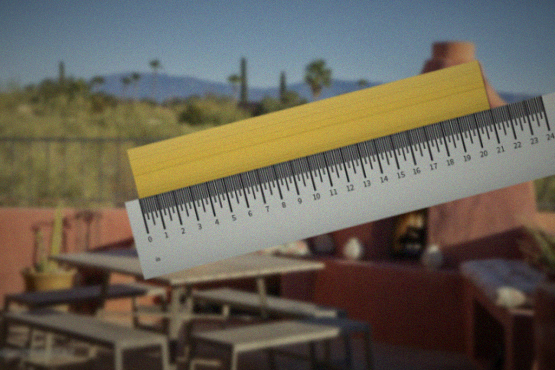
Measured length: 21 in
